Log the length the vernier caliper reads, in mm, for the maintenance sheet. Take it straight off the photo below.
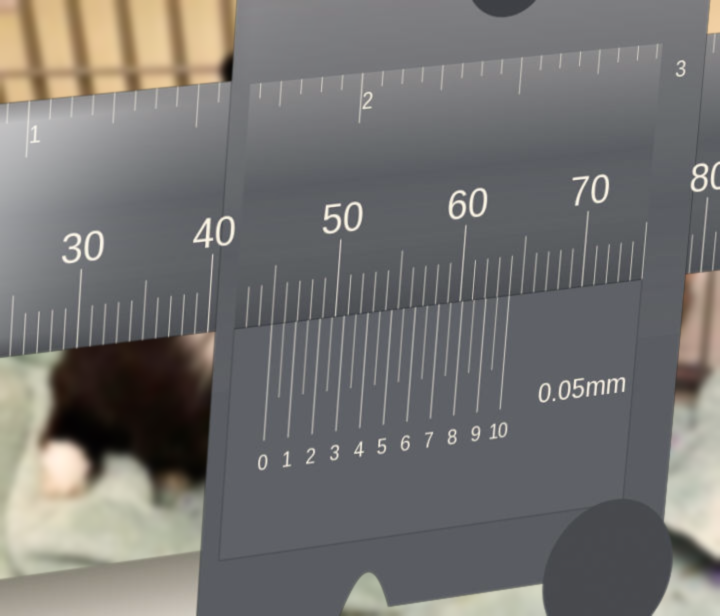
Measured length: 45.0 mm
